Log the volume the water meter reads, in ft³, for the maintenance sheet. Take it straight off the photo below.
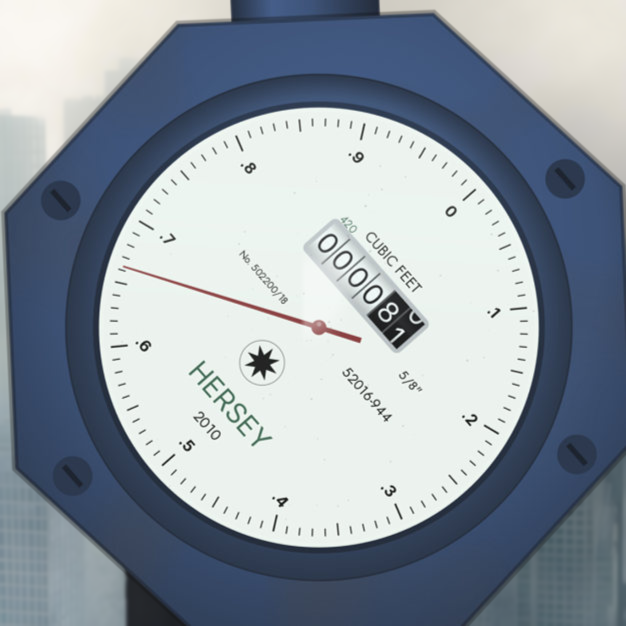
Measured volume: 80.66 ft³
